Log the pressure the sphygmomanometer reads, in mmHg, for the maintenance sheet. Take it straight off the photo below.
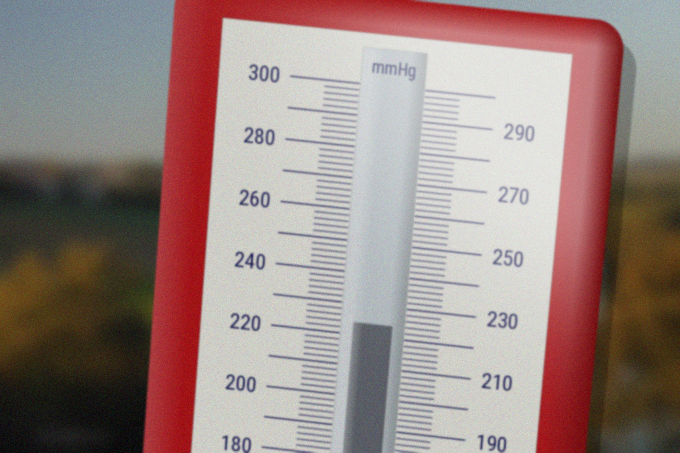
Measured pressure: 224 mmHg
